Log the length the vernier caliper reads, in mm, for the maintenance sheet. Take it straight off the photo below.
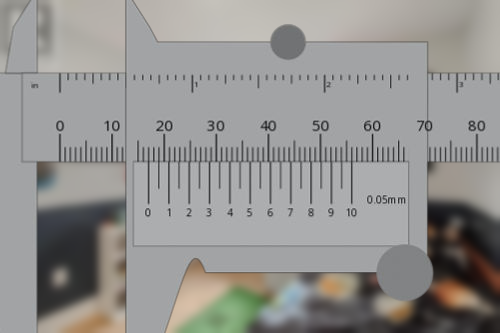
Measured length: 17.0 mm
